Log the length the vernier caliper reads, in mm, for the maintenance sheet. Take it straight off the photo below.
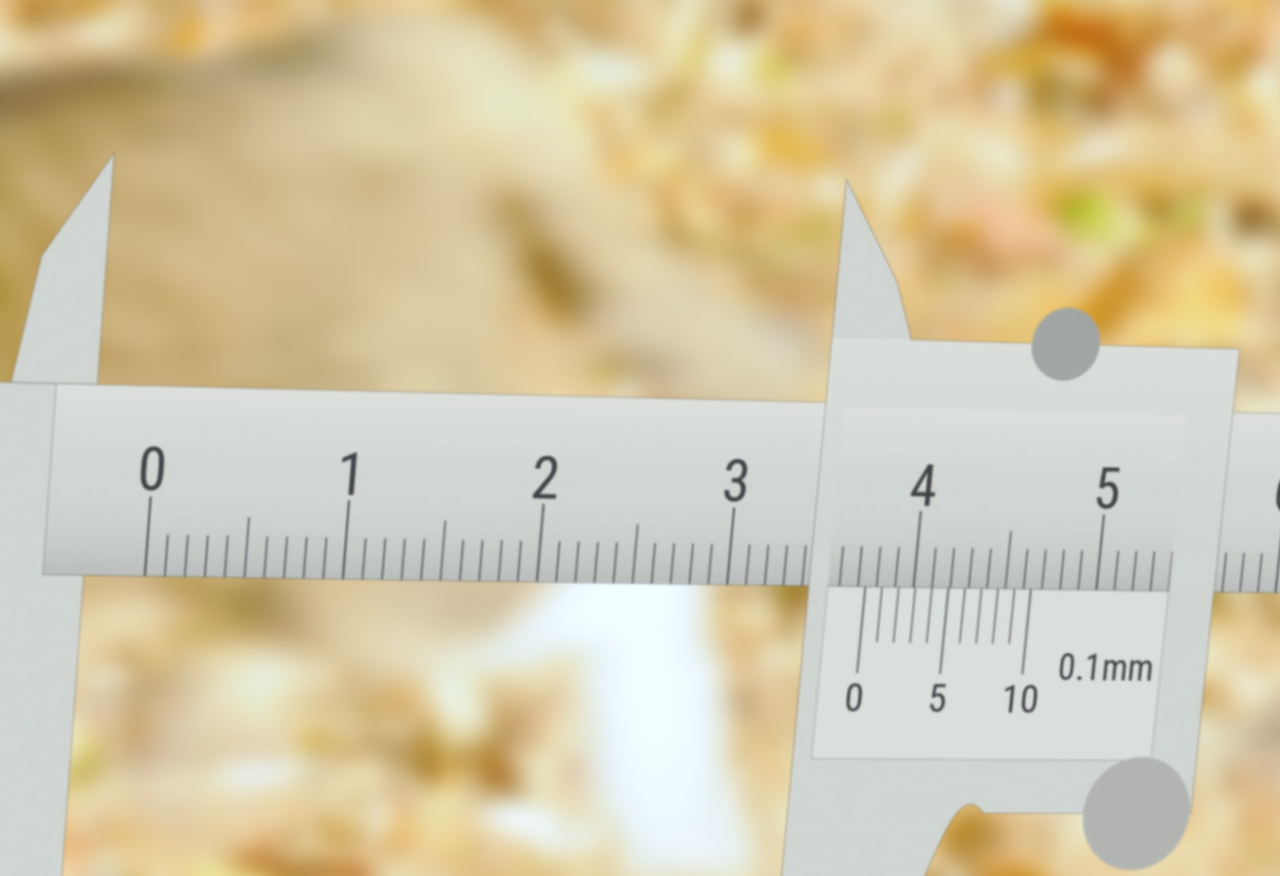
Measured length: 37.4 mm
